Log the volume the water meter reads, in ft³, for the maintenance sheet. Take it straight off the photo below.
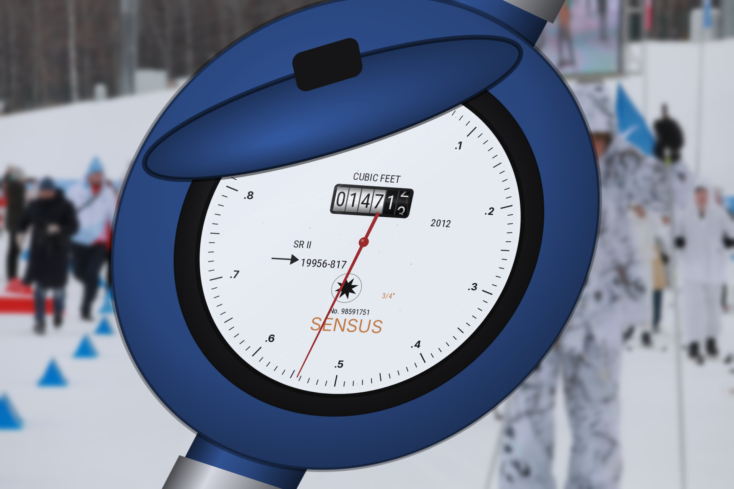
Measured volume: 14712.54 ft³
